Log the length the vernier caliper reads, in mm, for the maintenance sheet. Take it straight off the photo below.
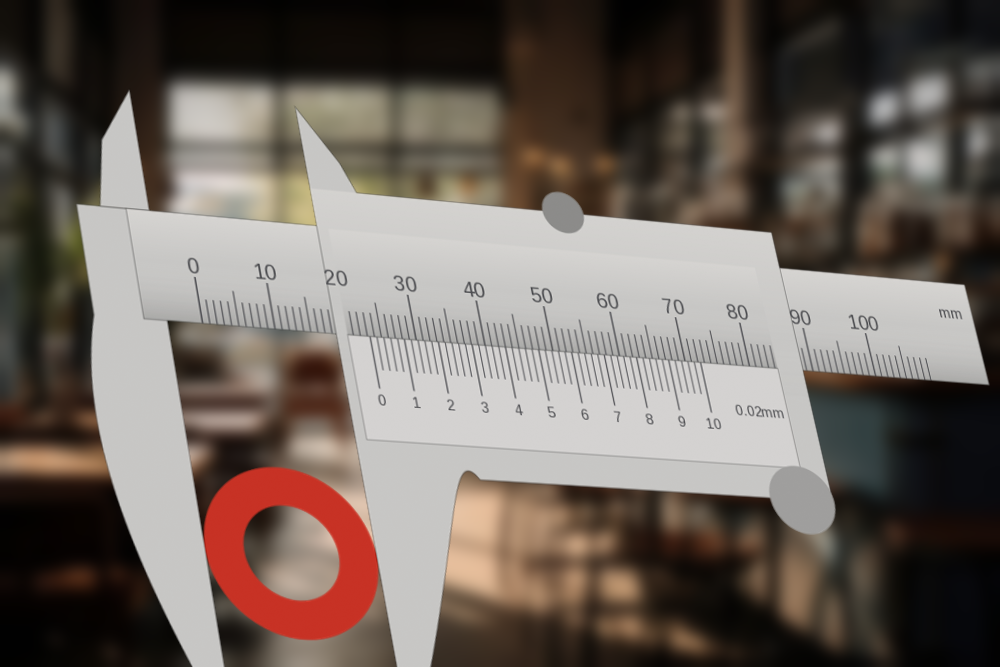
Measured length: 23.4 mm
